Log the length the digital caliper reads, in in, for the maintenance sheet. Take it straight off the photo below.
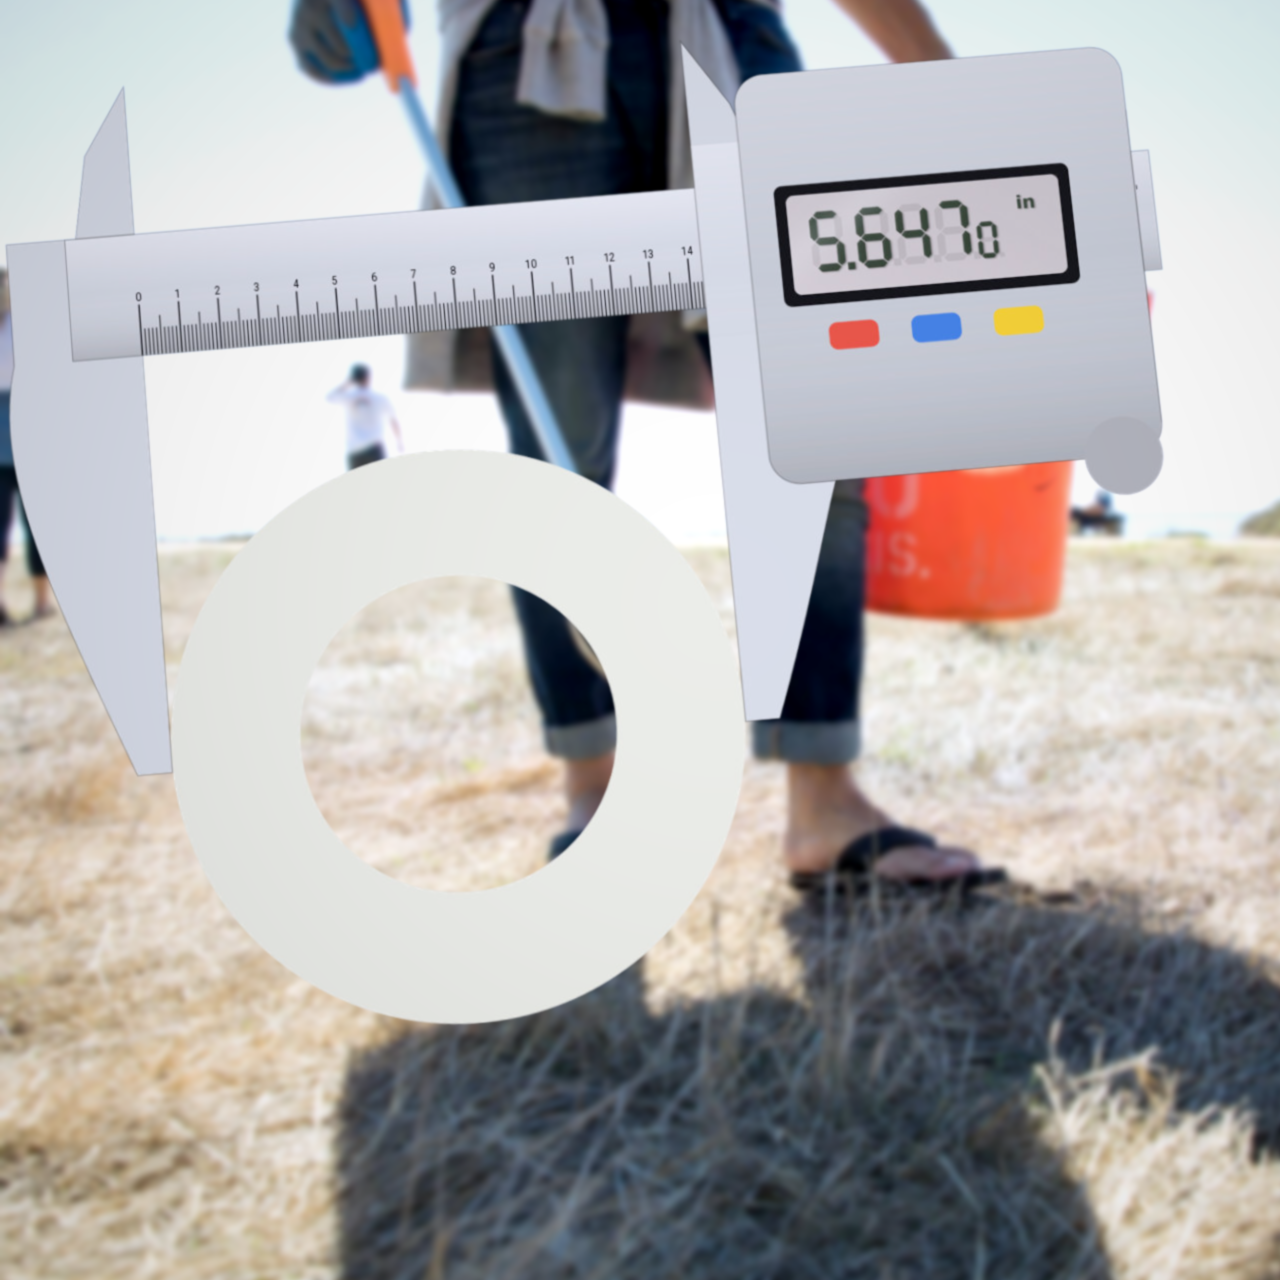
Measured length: 5.6470 in
